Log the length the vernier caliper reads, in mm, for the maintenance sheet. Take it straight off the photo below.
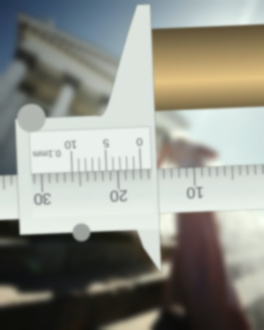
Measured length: 17.0 mm
